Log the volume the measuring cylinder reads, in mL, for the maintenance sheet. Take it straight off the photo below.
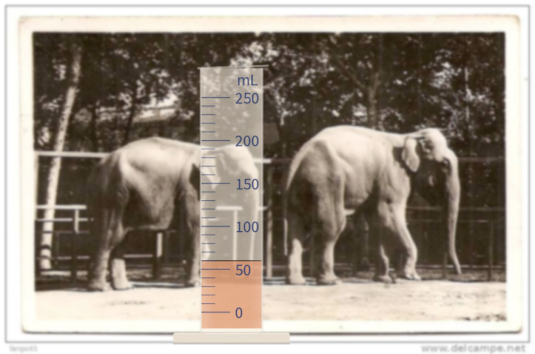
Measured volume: 60 mL
